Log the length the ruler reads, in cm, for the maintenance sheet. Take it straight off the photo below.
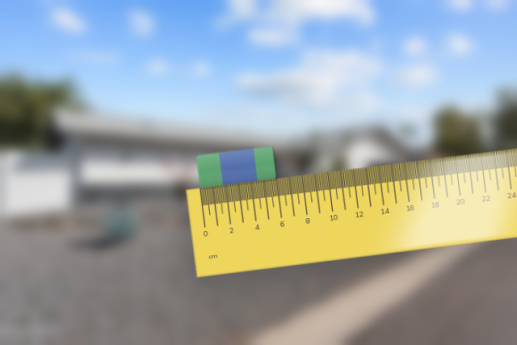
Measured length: 6 cm
